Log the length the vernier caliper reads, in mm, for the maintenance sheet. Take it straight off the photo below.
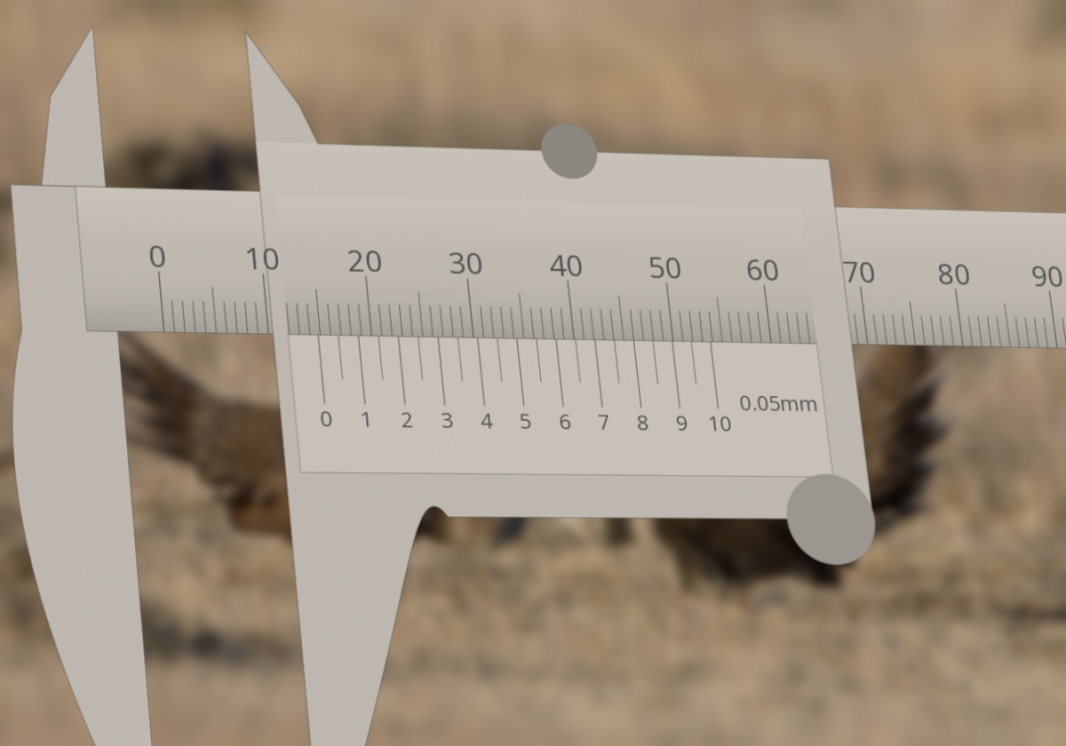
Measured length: 14.8 mm
